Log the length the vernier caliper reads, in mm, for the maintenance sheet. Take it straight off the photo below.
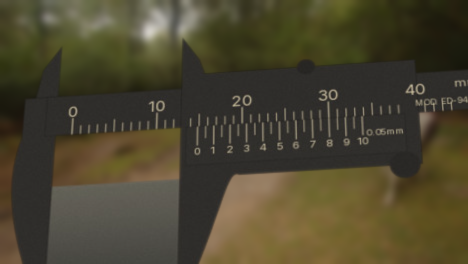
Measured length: 14.8 mm
